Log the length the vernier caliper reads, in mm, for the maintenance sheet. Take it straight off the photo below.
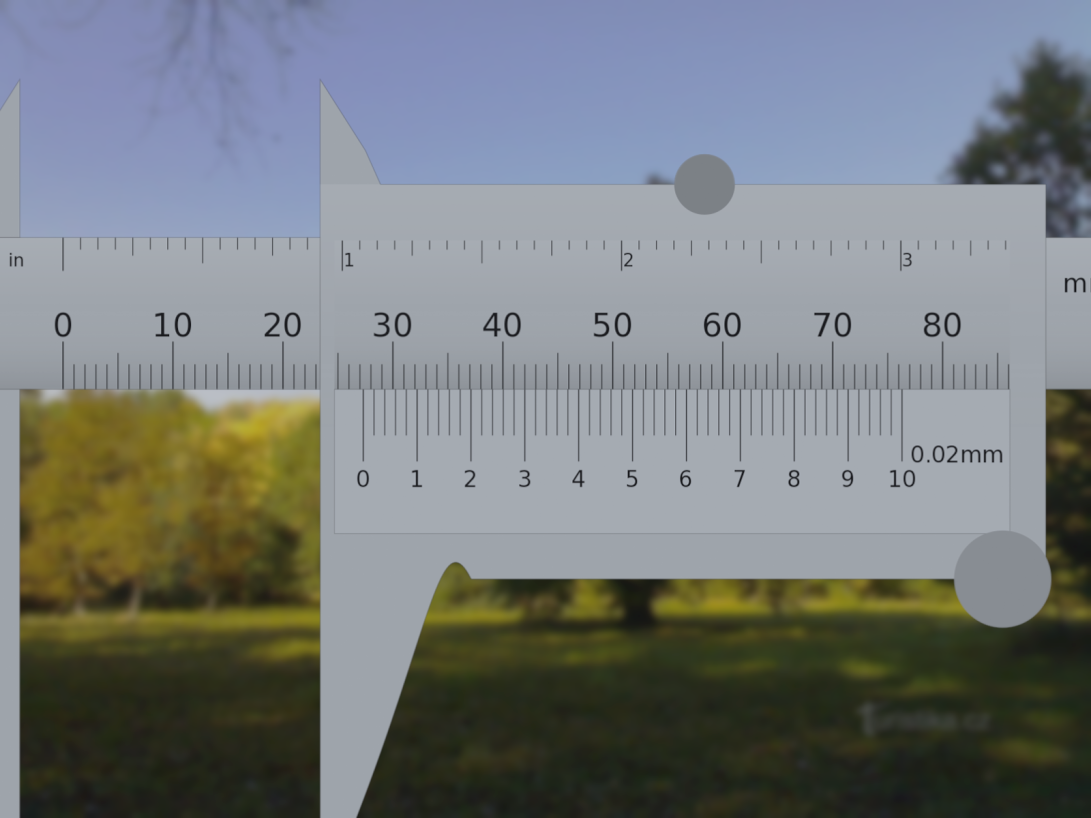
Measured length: 27.3 mm
